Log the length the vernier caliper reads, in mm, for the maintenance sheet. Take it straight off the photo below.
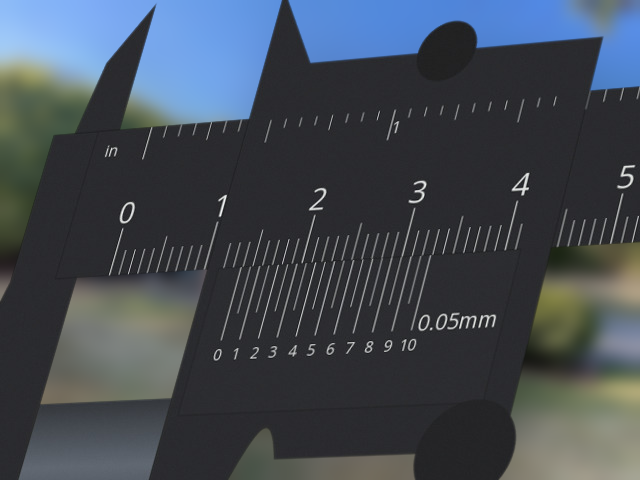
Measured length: 13.8 mm
